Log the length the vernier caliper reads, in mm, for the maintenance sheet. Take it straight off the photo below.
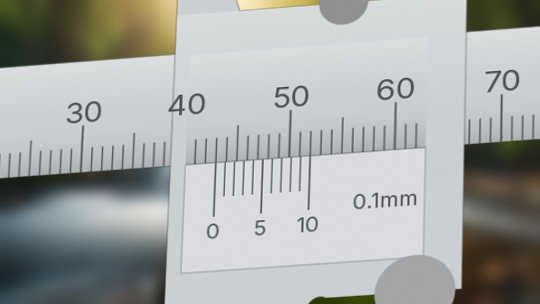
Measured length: 43.0 mm
